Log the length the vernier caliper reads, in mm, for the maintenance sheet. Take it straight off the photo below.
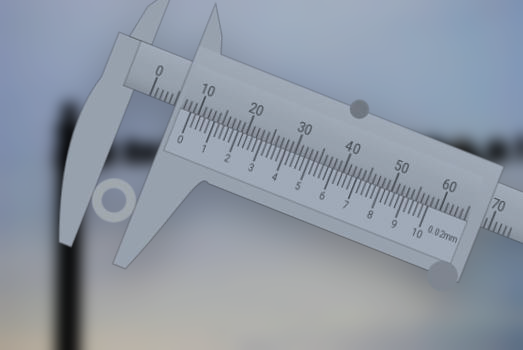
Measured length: 8.5 mm
